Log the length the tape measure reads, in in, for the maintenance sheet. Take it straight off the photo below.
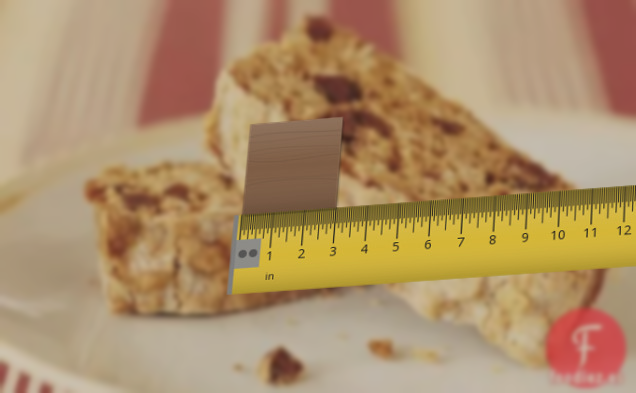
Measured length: 3 in
